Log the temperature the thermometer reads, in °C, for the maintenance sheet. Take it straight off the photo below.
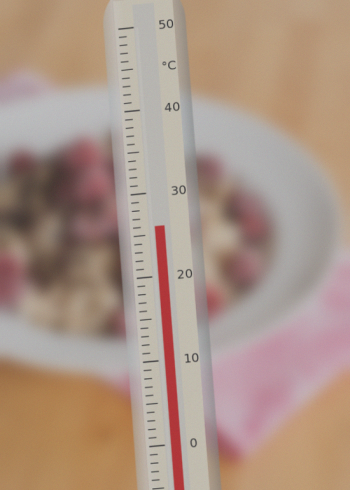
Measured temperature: 26 °C
